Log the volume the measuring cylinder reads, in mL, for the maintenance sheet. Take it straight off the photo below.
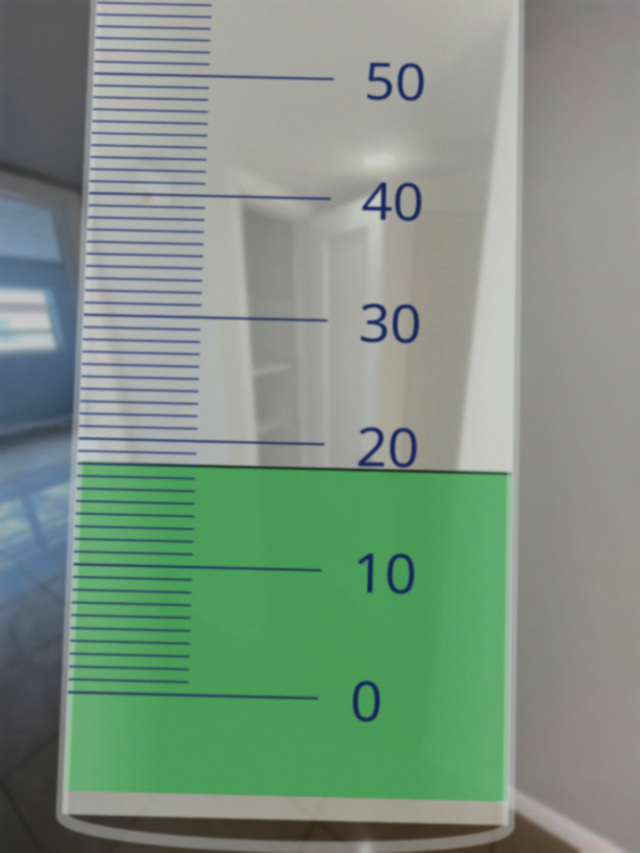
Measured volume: 18 mL
